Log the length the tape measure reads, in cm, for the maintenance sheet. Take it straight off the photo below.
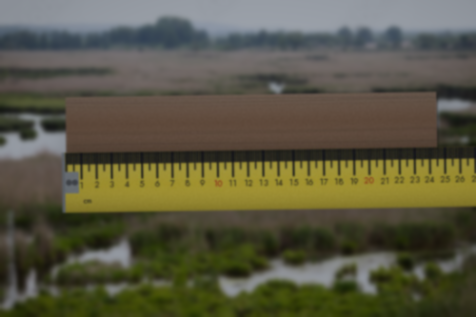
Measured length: 24.5 cm
